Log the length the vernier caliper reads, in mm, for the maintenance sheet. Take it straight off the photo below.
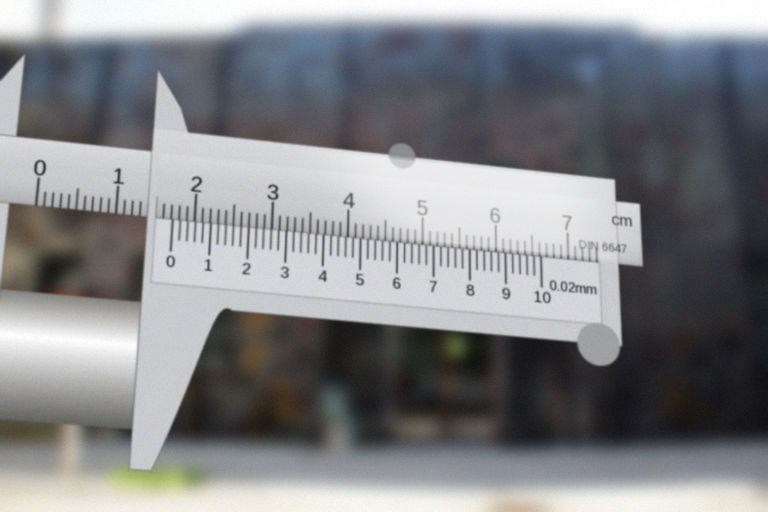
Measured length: 17.2 mm
